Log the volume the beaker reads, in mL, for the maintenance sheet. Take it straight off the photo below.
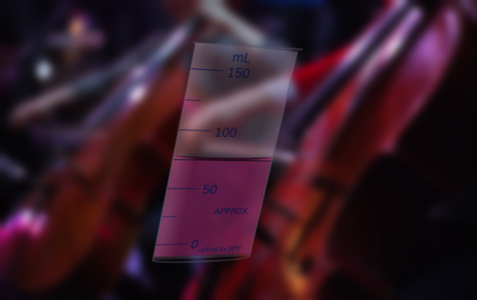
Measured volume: 75 mL
